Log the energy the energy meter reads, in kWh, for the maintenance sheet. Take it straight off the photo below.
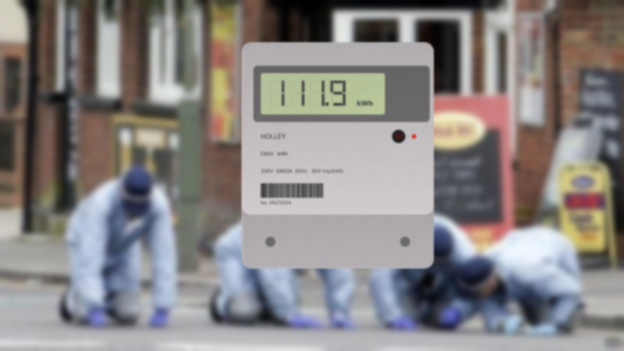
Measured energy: 111.9 kWh
